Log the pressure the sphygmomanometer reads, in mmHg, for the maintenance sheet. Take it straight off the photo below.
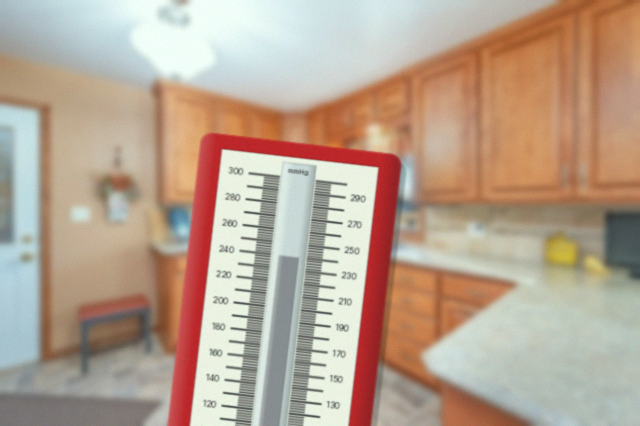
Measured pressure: 240 mmHg
